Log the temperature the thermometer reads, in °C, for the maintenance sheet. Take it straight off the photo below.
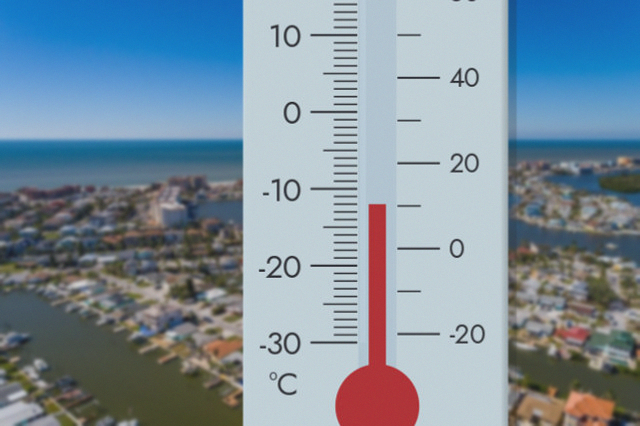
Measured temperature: -12 °C
